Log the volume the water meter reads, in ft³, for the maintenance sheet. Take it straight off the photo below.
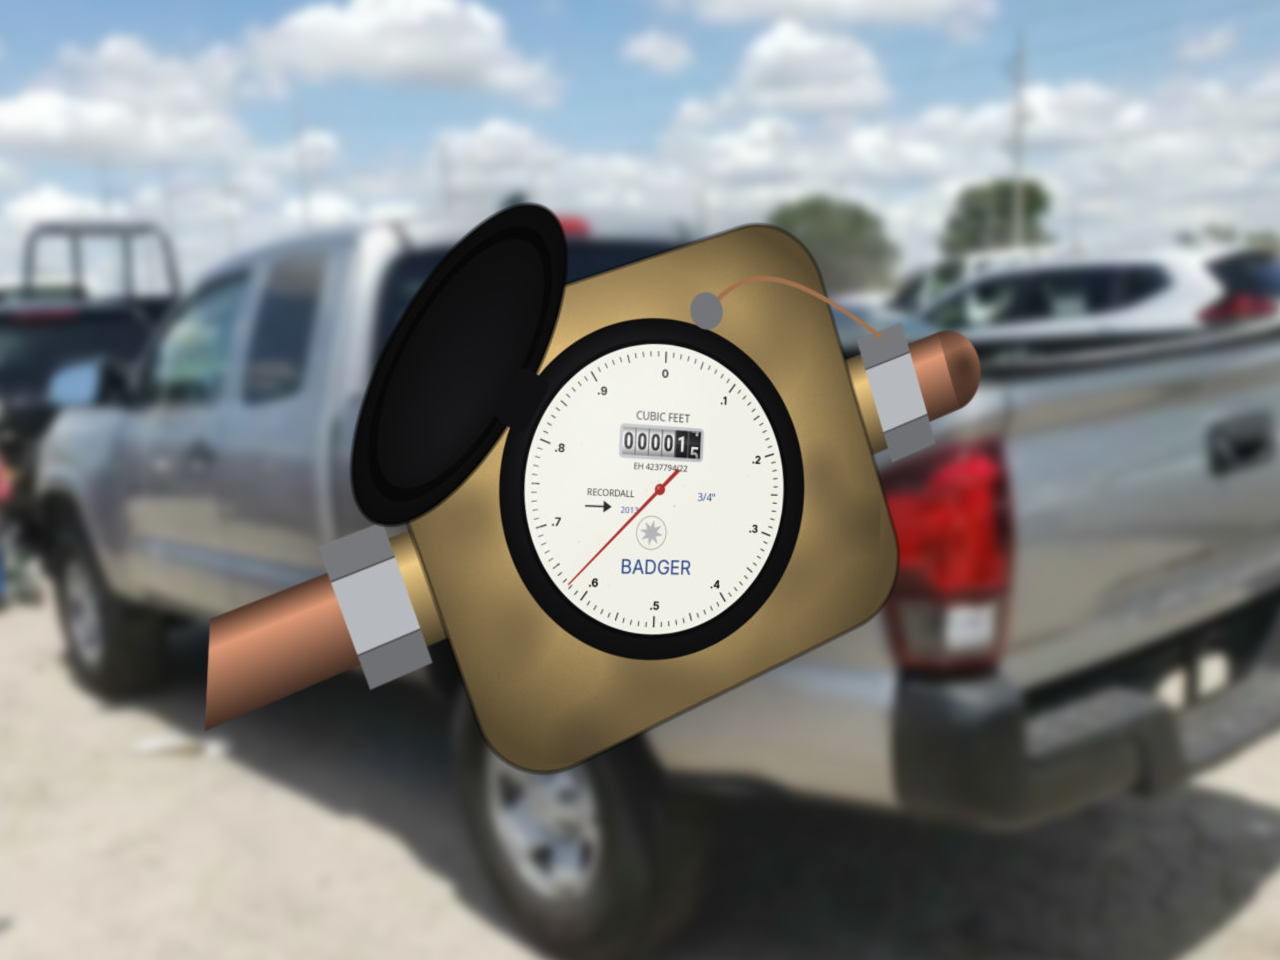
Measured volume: 14.62 ft³
